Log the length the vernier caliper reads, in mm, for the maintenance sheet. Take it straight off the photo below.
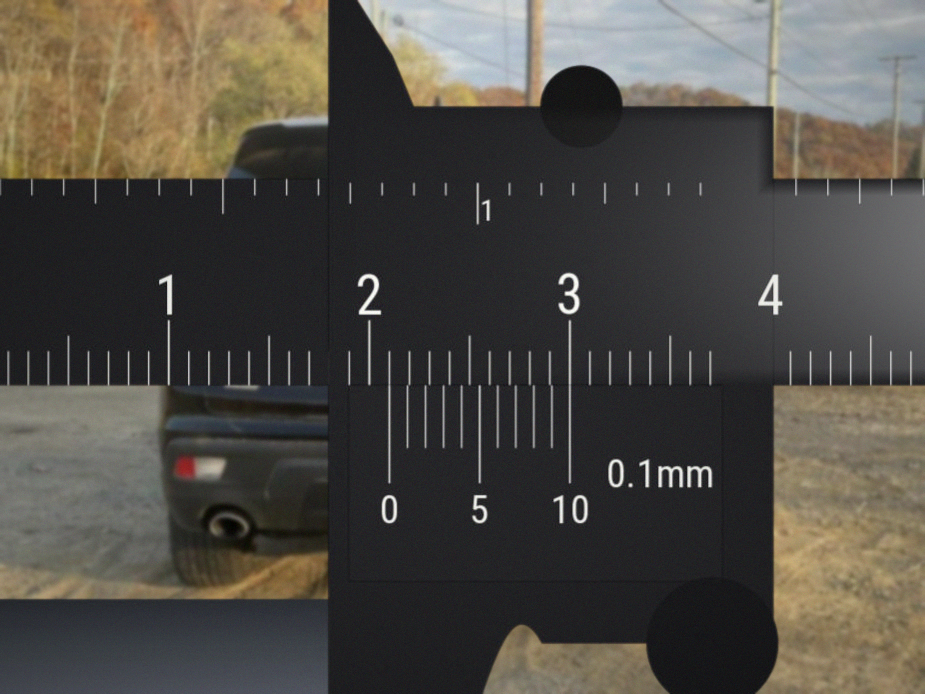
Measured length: 21.0 mm
